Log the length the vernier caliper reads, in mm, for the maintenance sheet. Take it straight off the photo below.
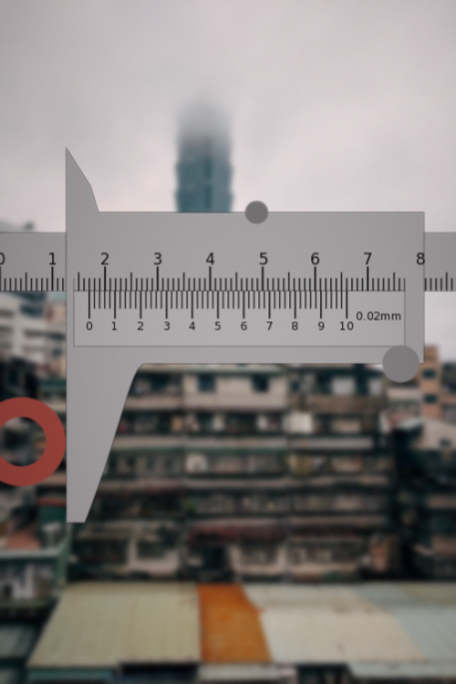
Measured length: 17.0 mm
